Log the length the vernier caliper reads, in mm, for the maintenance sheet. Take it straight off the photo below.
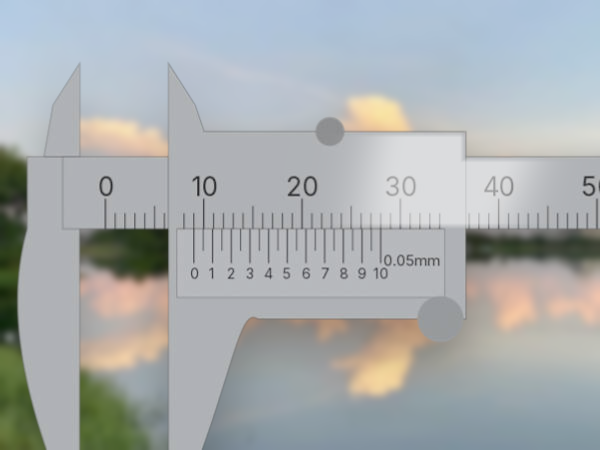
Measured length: 9.0 mm
